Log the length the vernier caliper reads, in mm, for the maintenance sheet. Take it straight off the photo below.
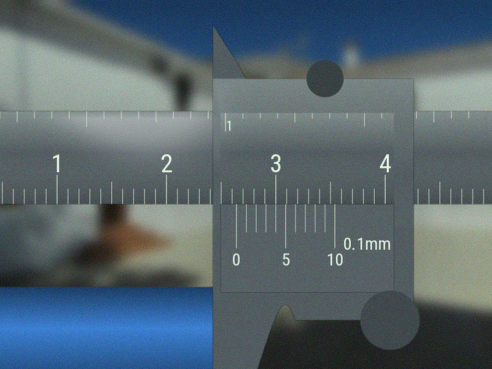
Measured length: 26.4 mm
